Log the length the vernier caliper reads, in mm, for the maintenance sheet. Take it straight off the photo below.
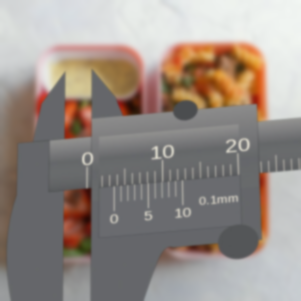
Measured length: 3.6 mm
